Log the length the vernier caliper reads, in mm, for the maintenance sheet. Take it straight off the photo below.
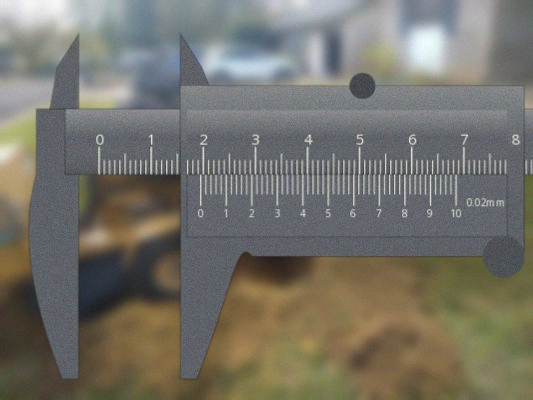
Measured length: 19.5 mm
